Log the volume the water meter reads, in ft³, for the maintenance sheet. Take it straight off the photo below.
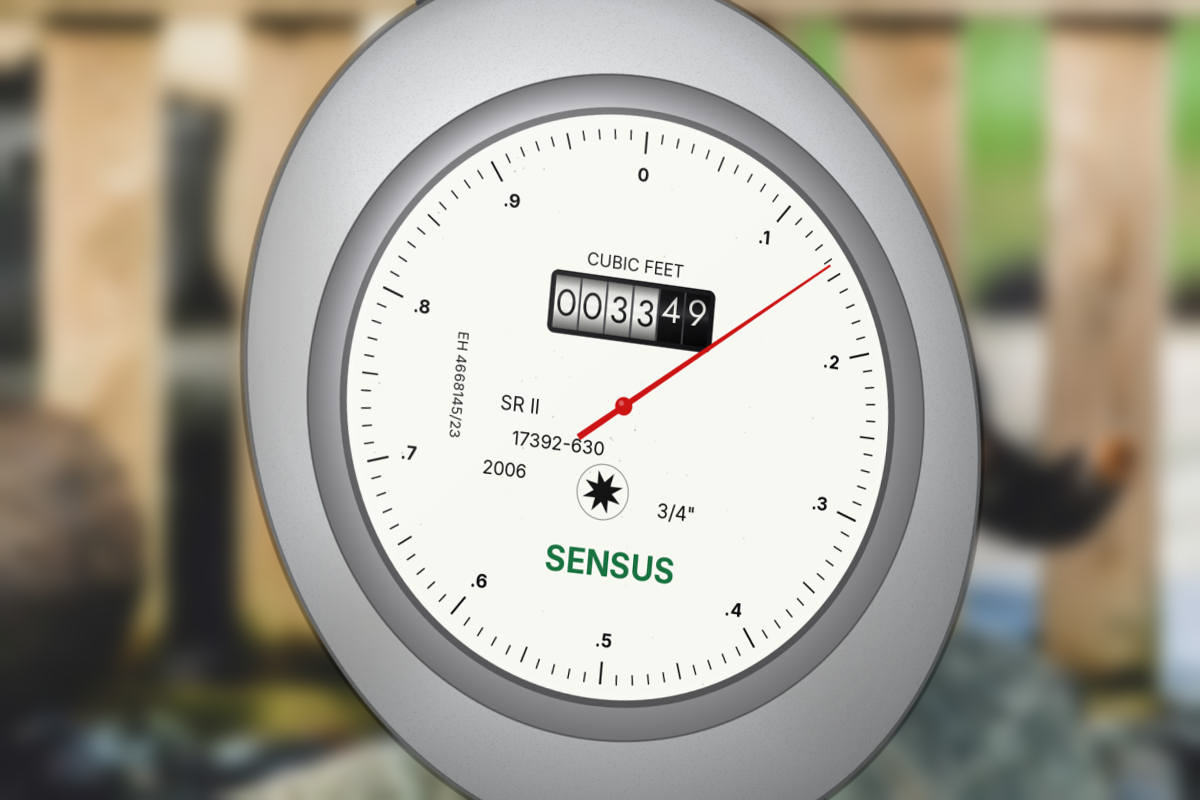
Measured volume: 3349.14 ft³
